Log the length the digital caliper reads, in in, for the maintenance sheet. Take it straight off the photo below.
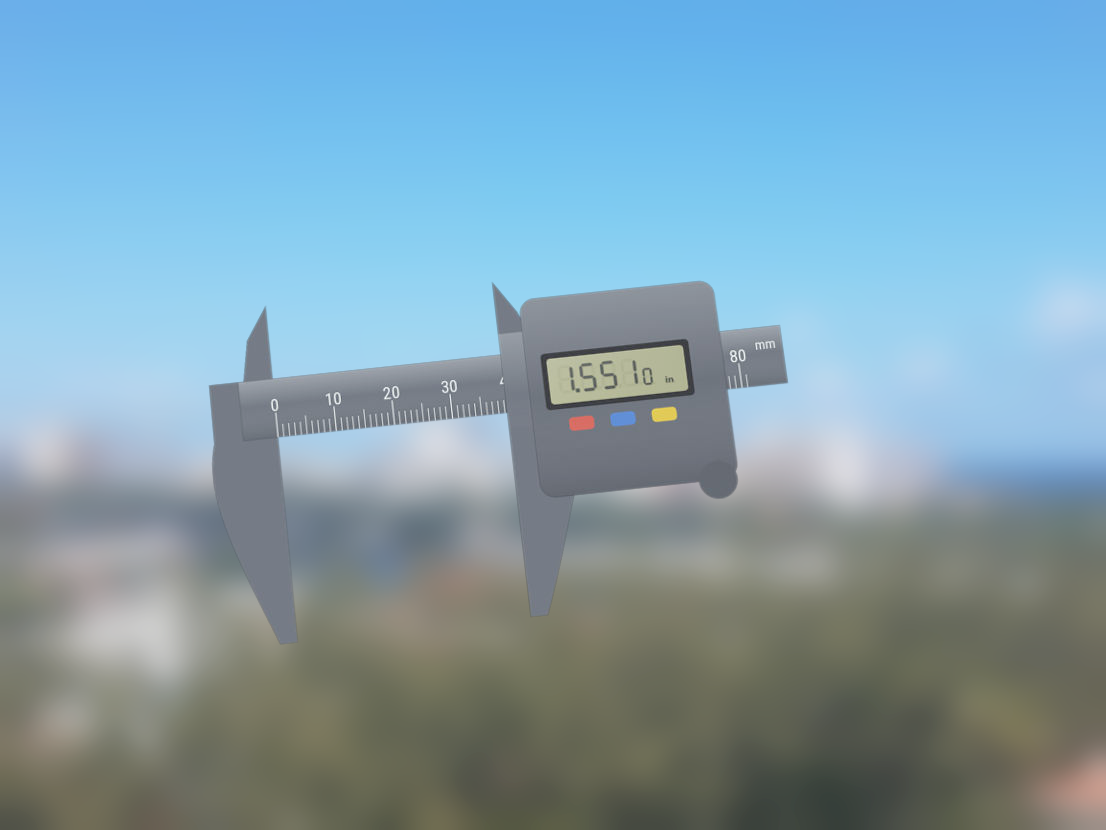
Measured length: 1.5510 in
